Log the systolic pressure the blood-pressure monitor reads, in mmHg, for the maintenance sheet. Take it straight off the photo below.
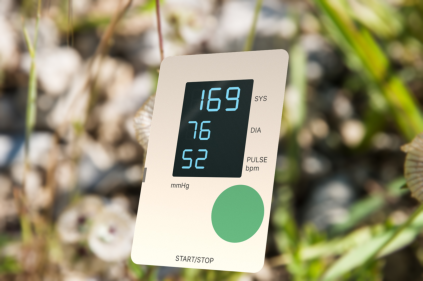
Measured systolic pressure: 169 mmHg
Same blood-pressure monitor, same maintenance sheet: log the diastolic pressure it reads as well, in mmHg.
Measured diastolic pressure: 76 mmHg
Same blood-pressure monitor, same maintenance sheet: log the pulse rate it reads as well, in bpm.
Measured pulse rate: 52 bpm
